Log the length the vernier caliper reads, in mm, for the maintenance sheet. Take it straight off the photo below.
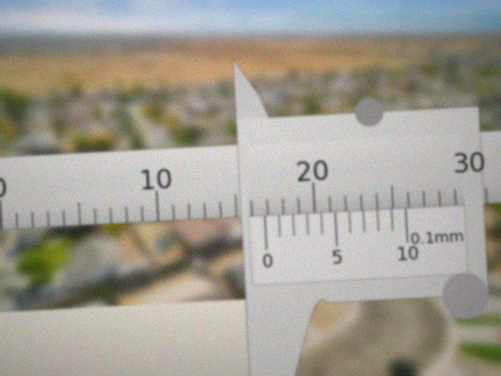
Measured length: 16.8 mm
